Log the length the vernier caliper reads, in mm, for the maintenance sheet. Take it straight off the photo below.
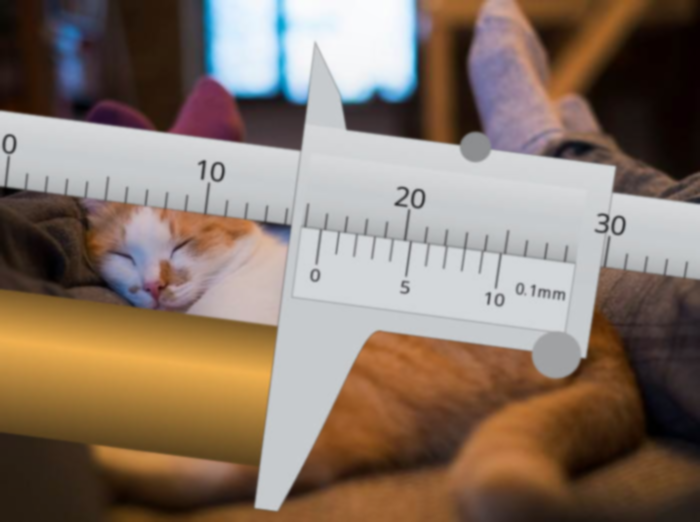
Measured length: 15.8 mm
